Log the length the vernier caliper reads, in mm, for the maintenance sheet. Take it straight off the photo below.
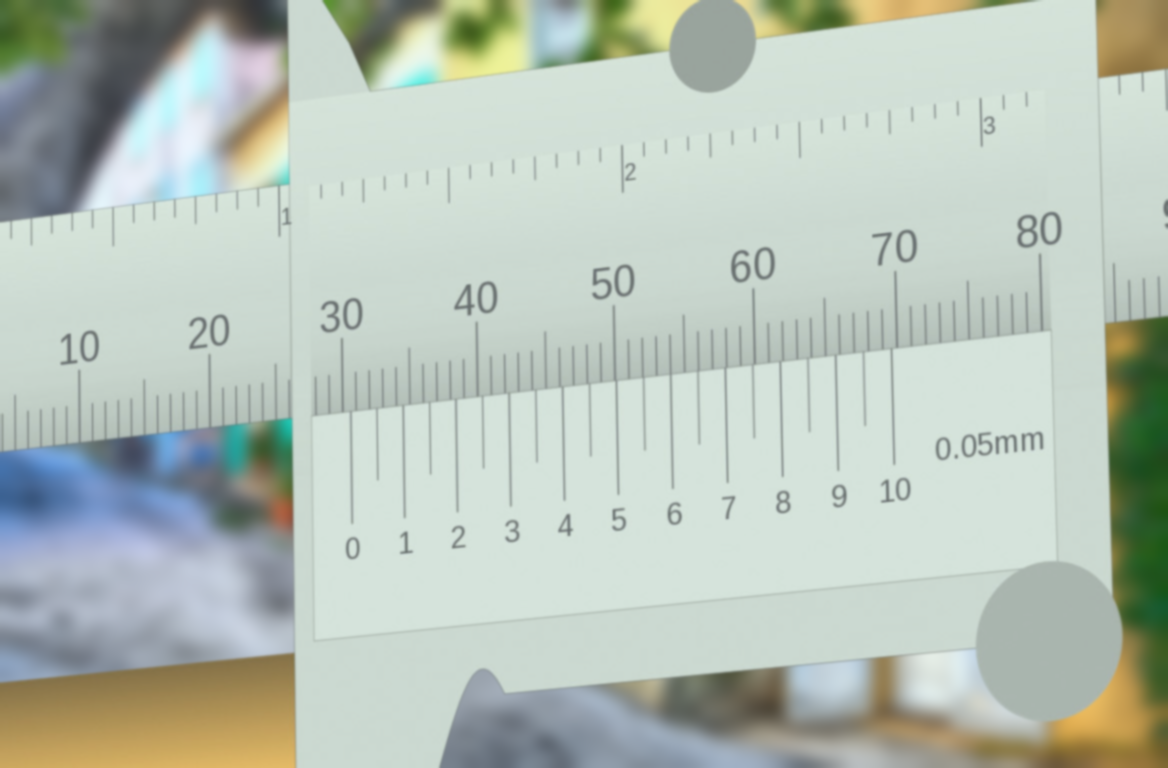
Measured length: 30.6 mm
